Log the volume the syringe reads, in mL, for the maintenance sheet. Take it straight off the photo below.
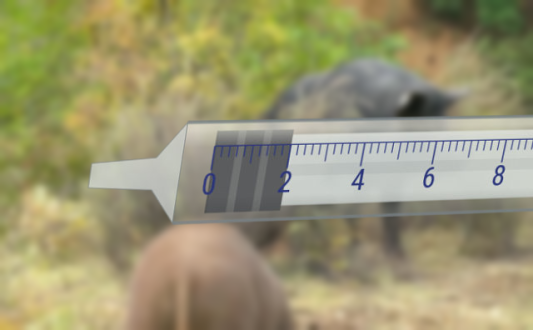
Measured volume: 0 mL
